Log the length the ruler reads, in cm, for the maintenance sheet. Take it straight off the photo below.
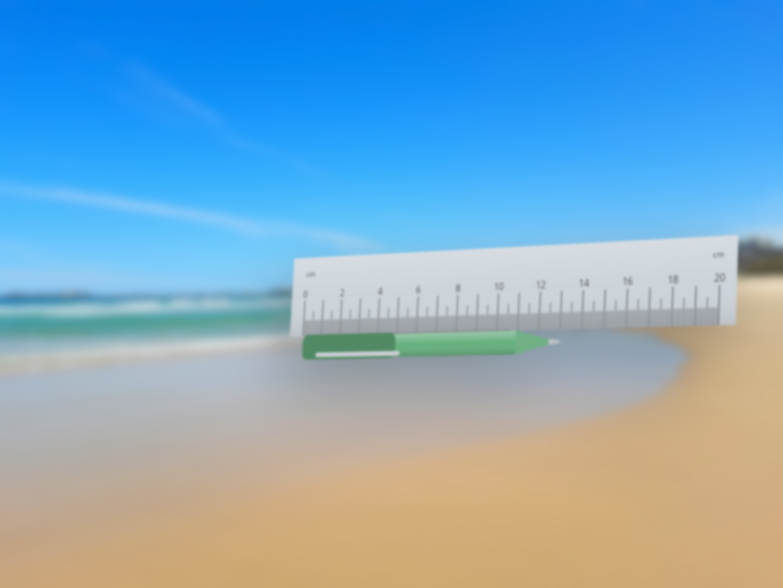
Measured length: 13 cm
